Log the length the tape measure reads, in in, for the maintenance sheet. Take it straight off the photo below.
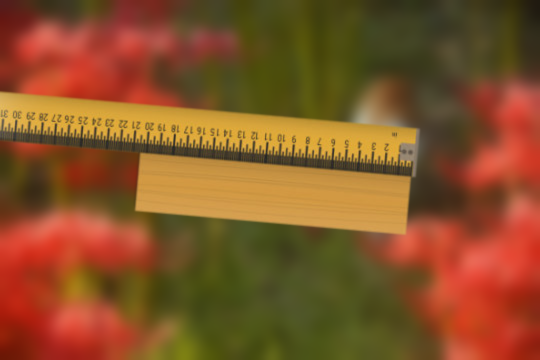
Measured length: 20.5 in
